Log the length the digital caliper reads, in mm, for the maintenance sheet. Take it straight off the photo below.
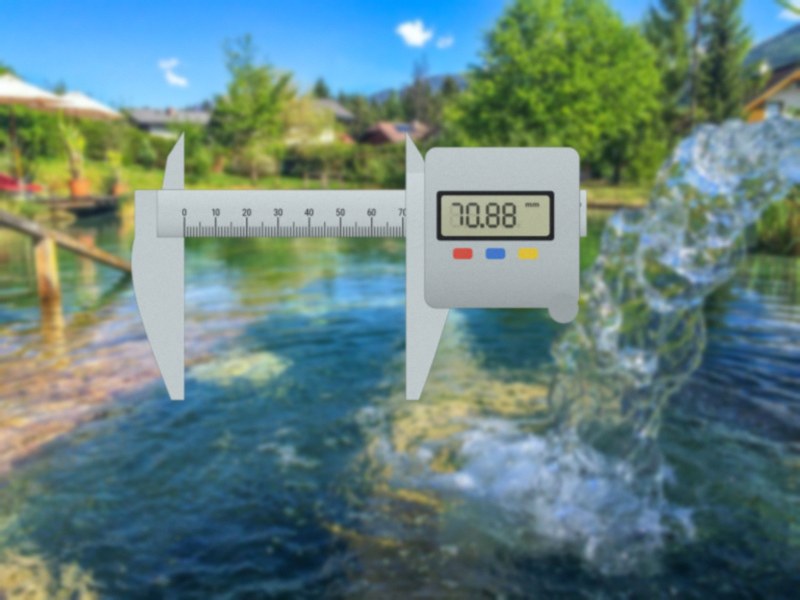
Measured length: 70.88 mm
